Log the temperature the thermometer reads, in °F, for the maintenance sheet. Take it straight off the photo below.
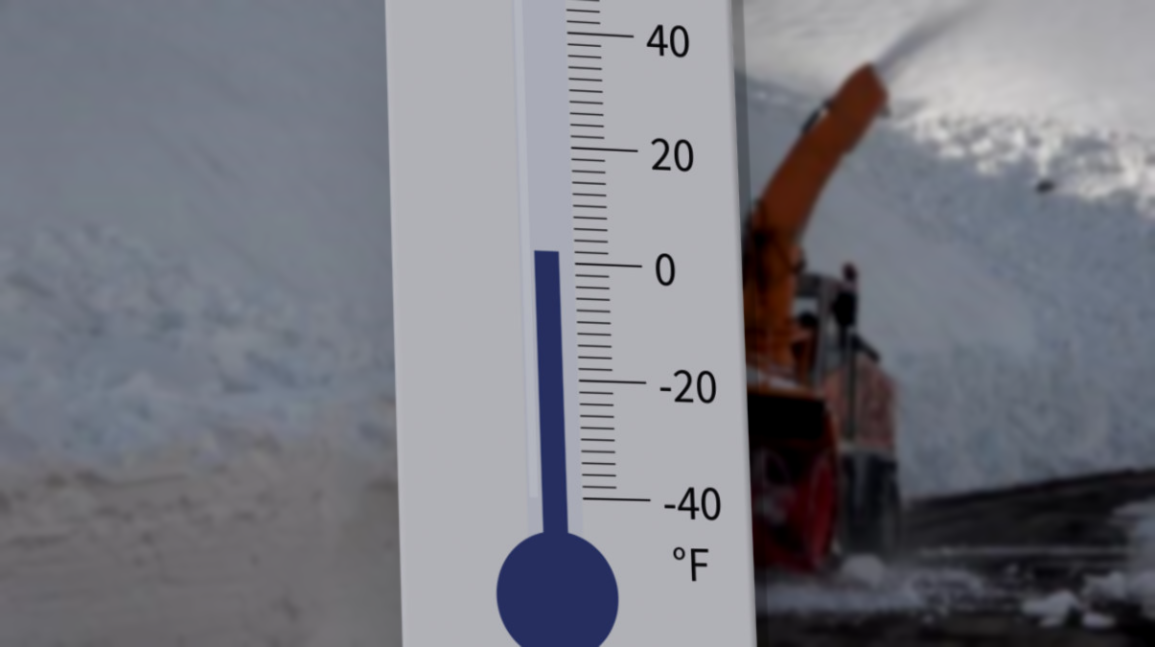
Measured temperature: 2 °F
